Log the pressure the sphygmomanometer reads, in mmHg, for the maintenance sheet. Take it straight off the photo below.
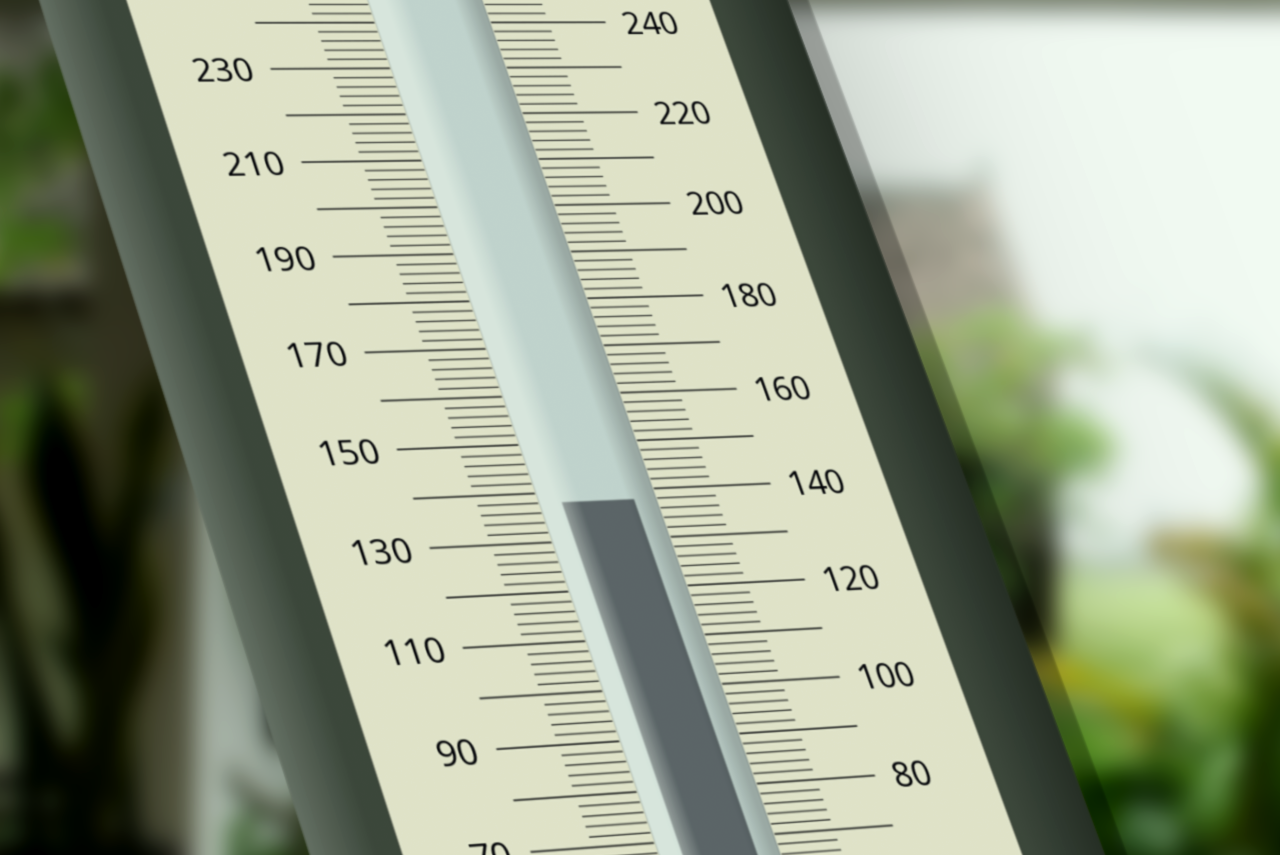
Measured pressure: 138 mmHg
